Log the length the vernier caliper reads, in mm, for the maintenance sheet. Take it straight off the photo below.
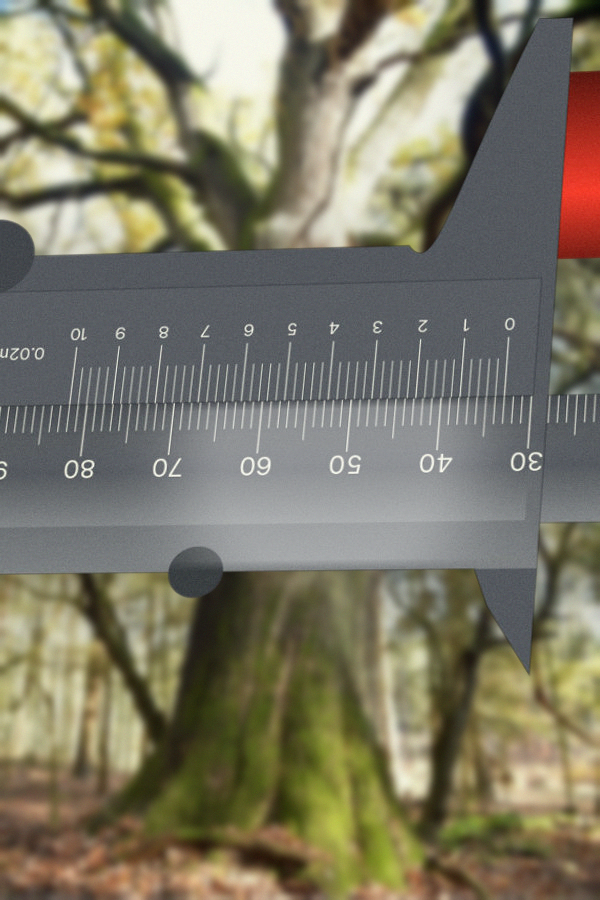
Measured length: 33.0 mm
